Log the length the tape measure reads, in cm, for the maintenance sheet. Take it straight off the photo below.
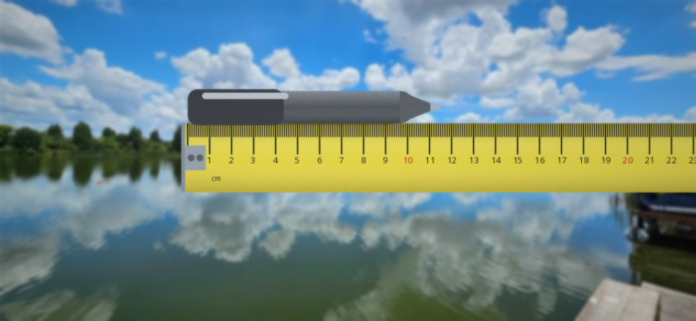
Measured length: 11.5 cm
